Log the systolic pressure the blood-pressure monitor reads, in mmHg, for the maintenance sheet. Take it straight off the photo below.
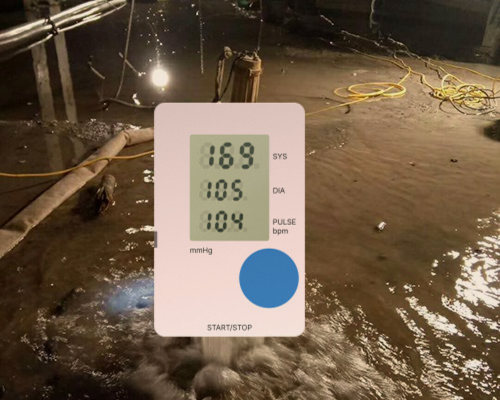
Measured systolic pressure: 169 mmHg
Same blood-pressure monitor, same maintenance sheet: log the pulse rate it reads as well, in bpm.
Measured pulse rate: 104 bpm
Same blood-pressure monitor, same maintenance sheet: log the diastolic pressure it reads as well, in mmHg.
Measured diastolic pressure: 105 mmHg
